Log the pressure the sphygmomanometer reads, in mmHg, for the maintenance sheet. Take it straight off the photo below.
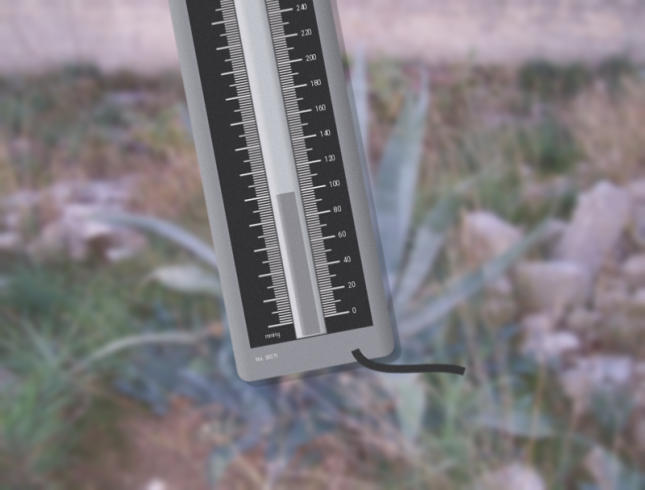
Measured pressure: 100 mmHg
